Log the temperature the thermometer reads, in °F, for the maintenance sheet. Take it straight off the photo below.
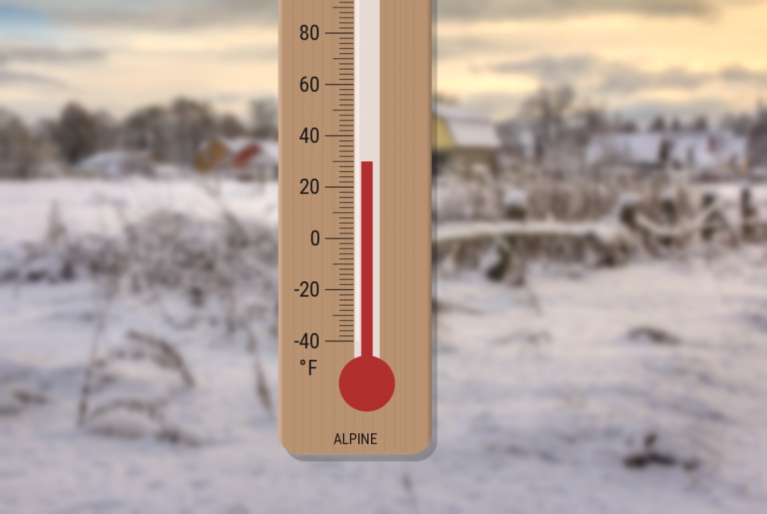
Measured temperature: 30 °F
